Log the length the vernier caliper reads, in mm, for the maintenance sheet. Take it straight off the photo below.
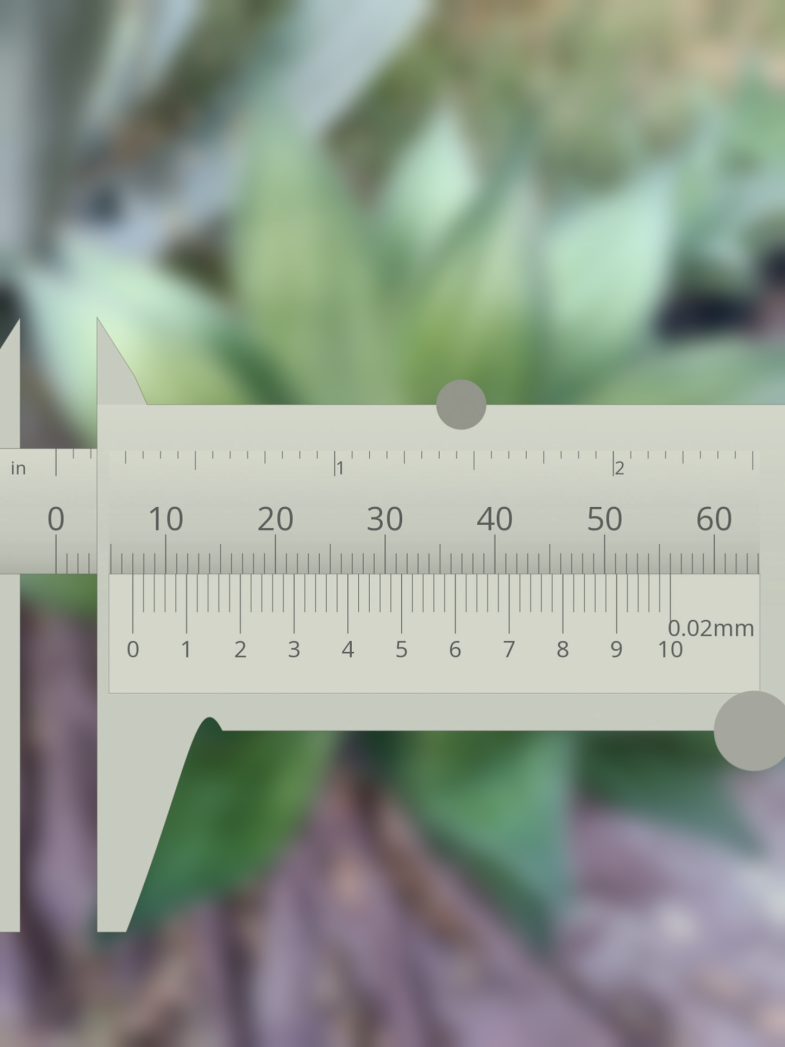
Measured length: 7.0 mm
